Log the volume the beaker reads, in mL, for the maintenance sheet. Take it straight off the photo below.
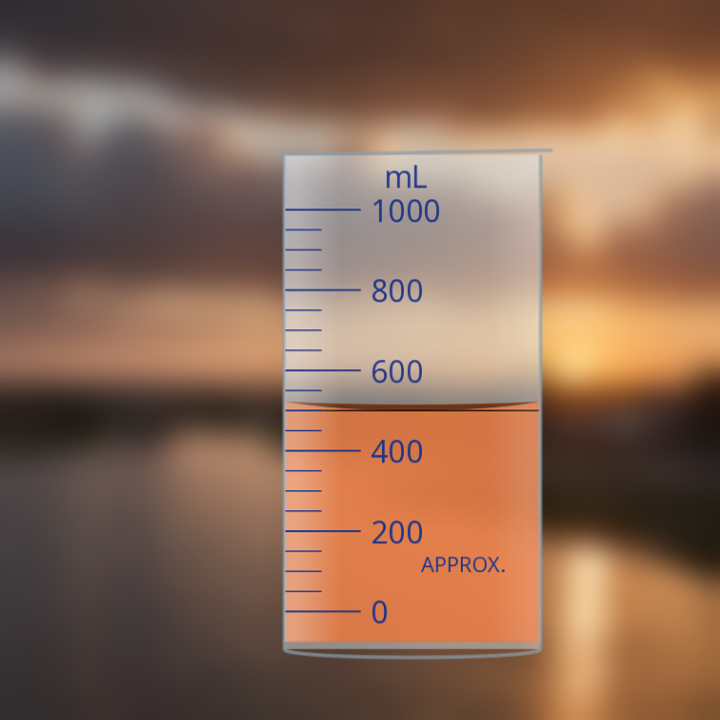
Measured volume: 500 mL
